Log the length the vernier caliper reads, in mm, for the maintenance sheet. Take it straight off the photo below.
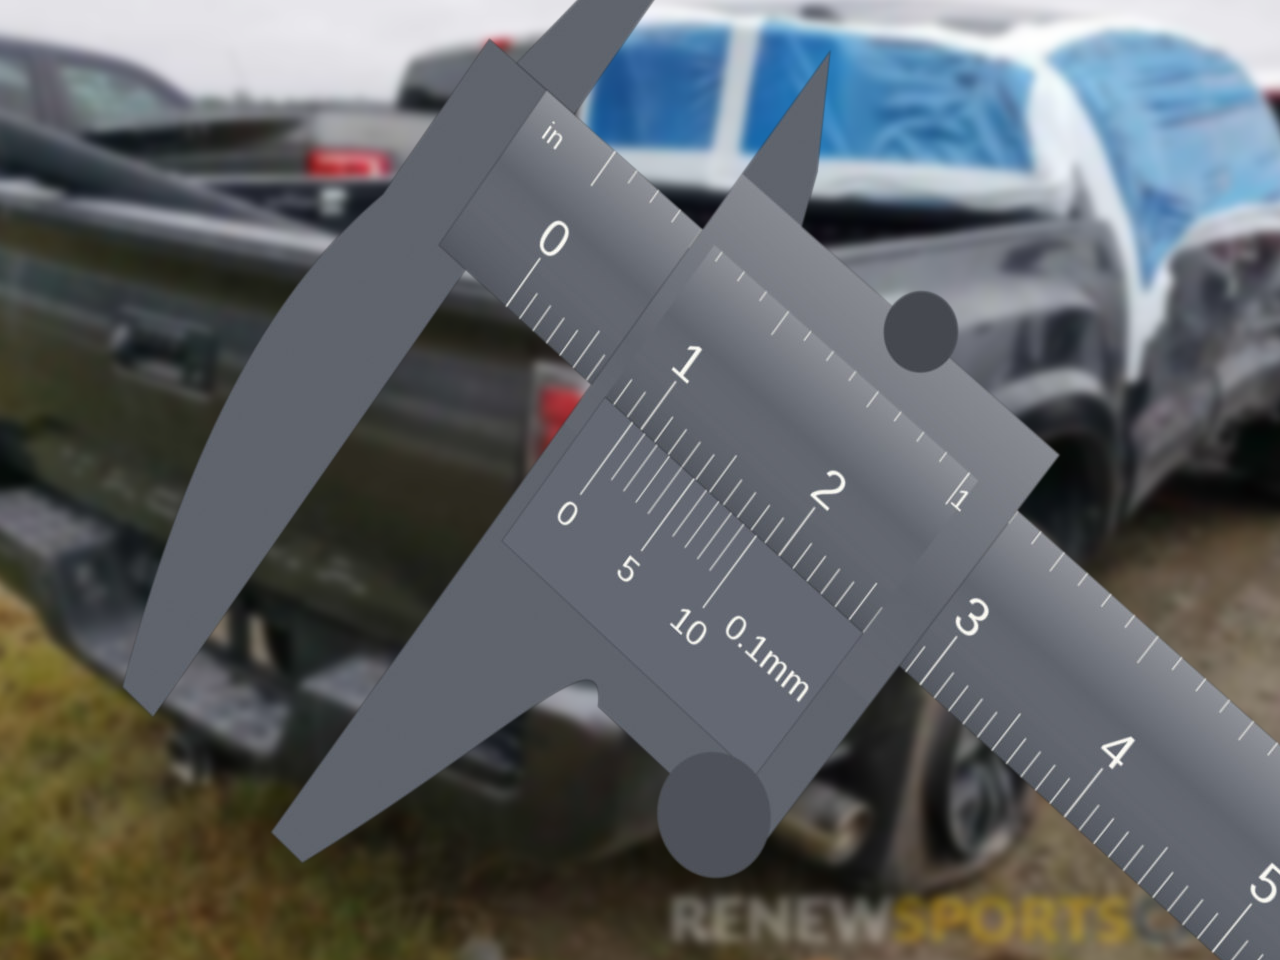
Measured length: 9.4 mm
